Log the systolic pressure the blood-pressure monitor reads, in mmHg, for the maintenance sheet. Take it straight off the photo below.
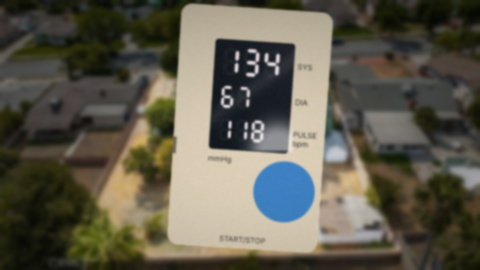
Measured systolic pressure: 134 mmHg
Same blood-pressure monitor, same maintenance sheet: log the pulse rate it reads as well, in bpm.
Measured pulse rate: 118 bpm
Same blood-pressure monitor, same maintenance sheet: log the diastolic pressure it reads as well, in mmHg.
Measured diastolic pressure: 67 mmHg
